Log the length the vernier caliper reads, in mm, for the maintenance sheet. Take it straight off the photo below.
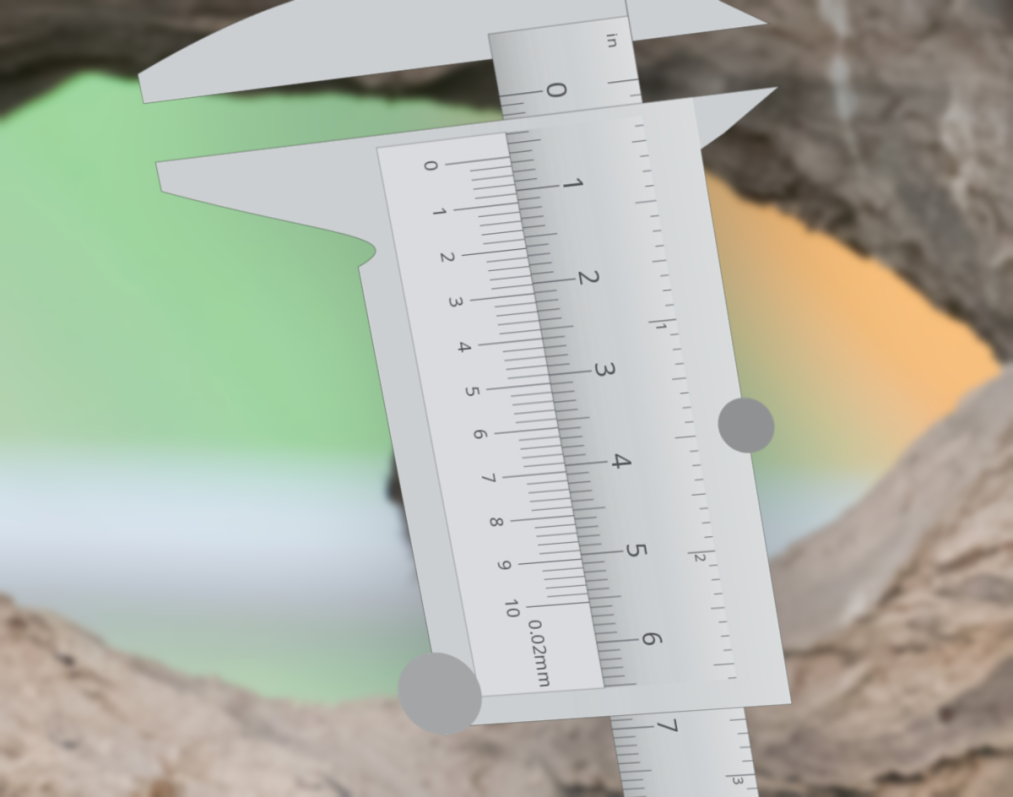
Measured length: 6.4 mm
